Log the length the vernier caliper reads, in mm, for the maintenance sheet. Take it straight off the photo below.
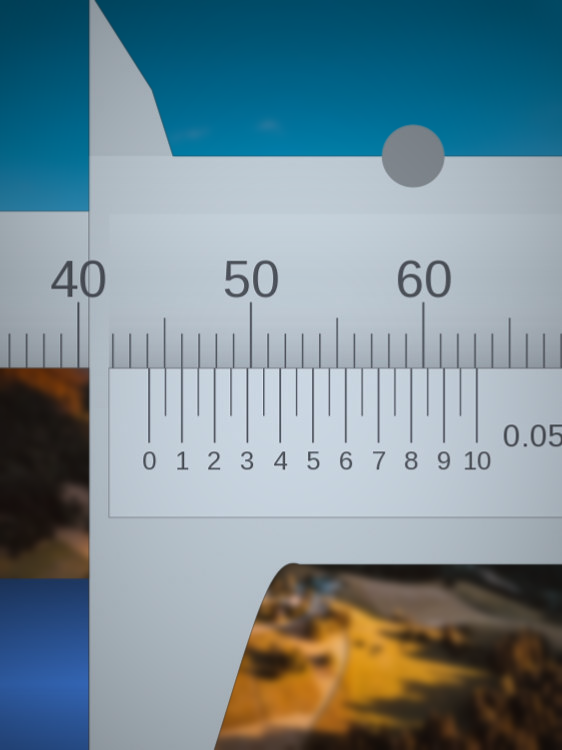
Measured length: 44.1 mm
